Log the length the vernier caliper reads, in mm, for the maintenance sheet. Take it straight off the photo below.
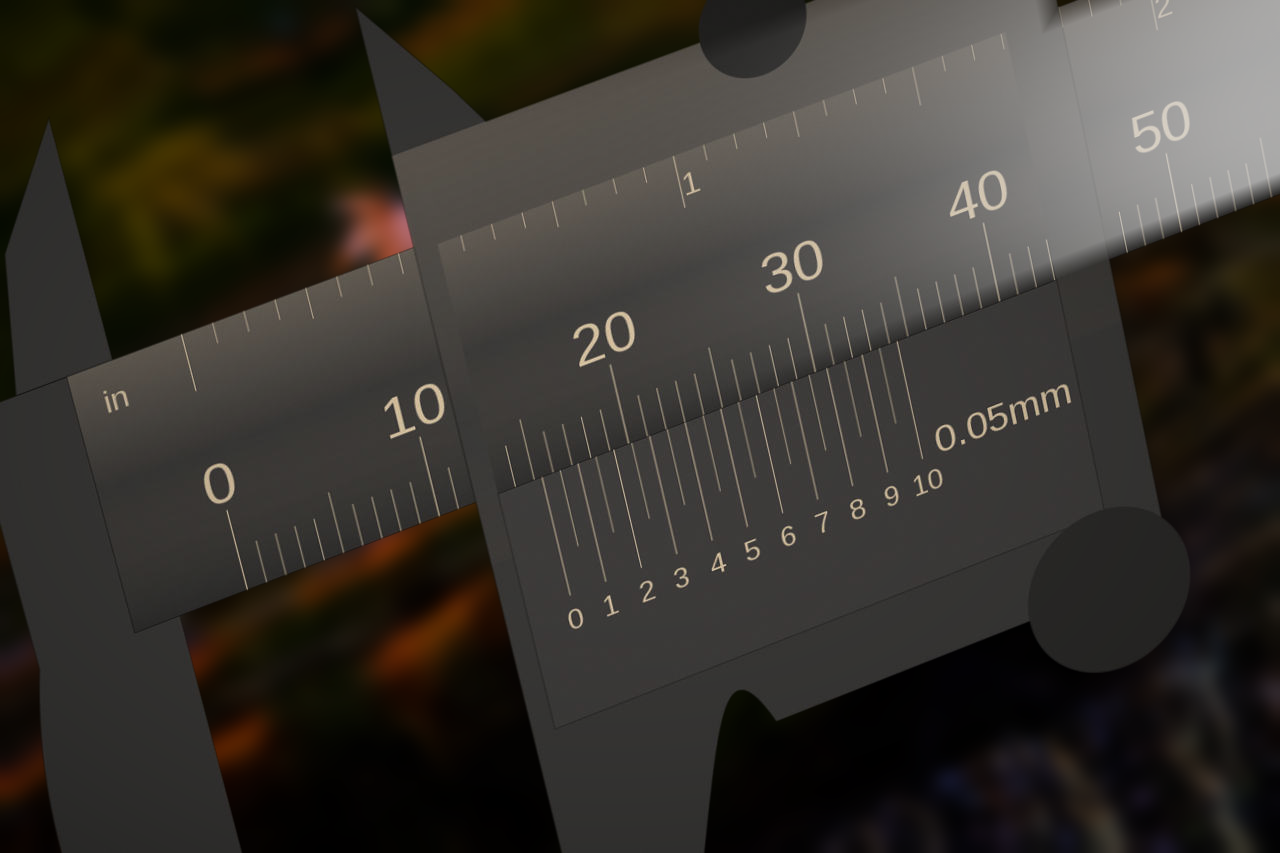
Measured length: 15.4 mm
